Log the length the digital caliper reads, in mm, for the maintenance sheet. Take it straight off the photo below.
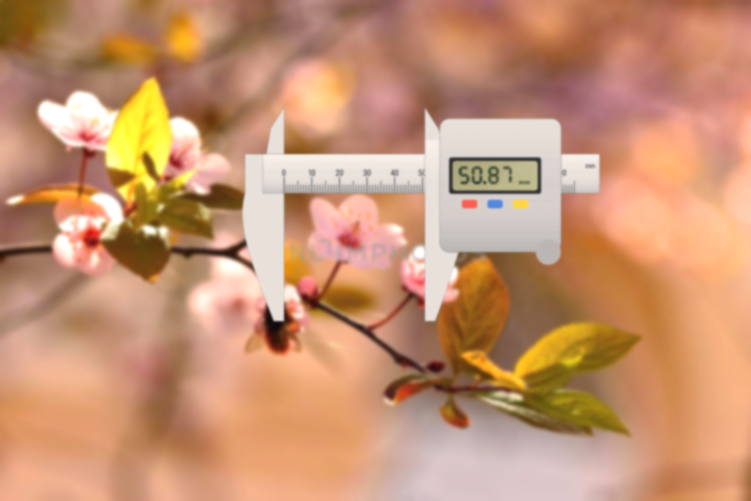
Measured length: 50.87 mm
